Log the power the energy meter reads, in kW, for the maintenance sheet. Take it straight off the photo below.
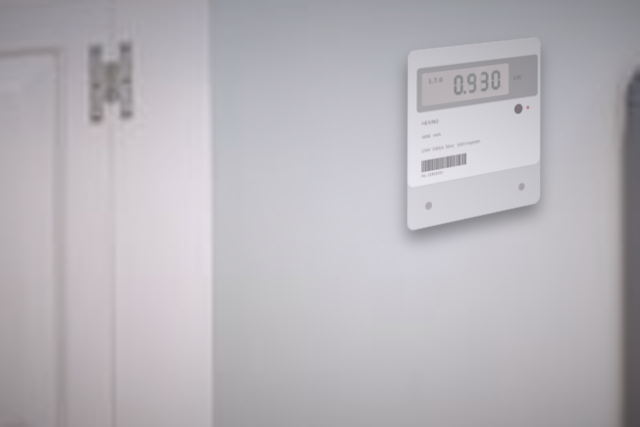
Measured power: 0.930 kW
